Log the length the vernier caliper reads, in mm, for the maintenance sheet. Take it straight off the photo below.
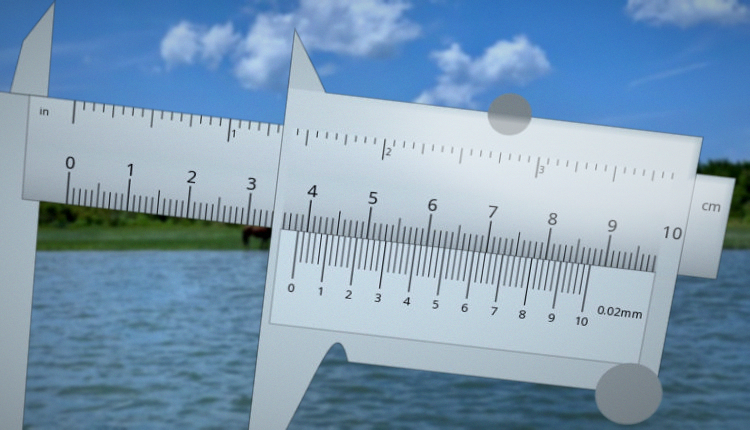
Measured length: 38.5 mm
